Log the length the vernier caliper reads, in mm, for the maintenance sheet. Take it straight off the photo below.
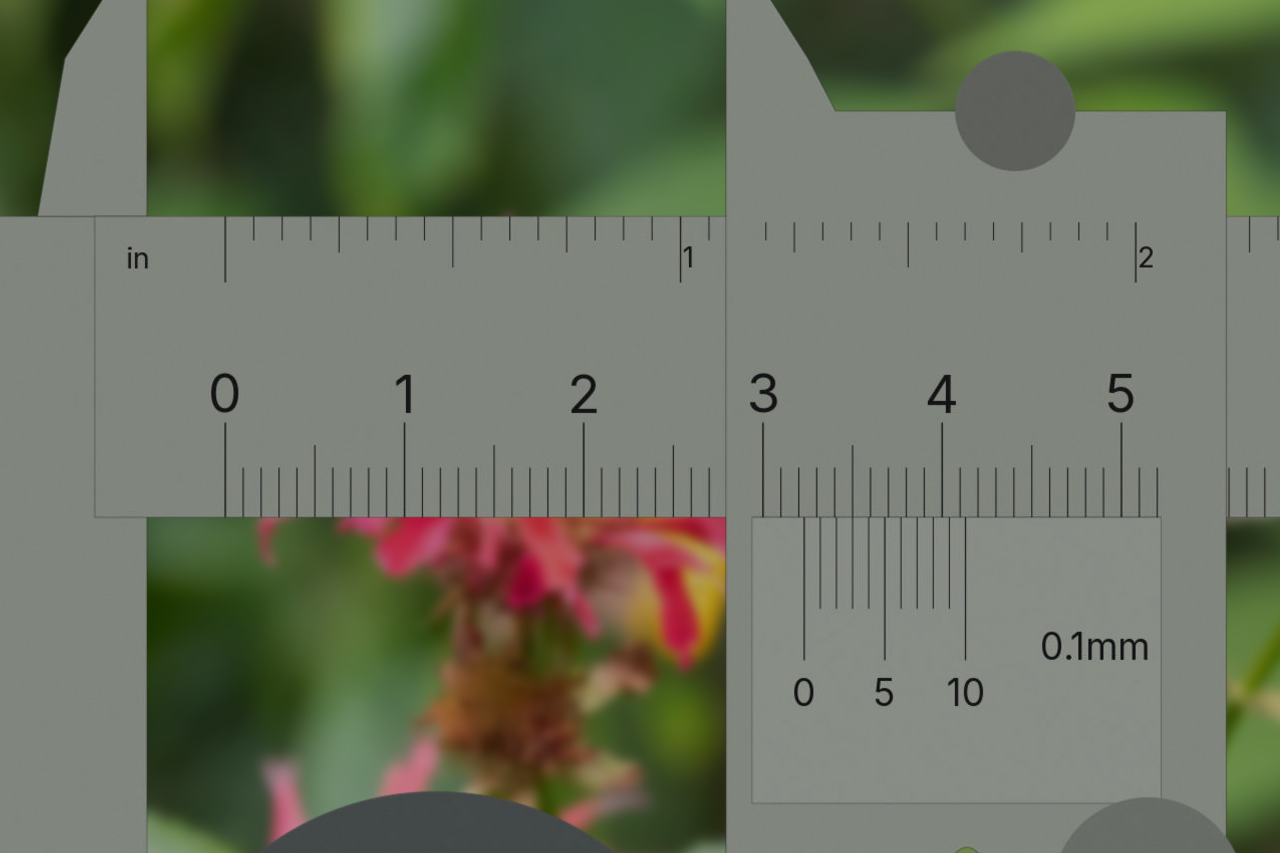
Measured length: 32.3 mm
